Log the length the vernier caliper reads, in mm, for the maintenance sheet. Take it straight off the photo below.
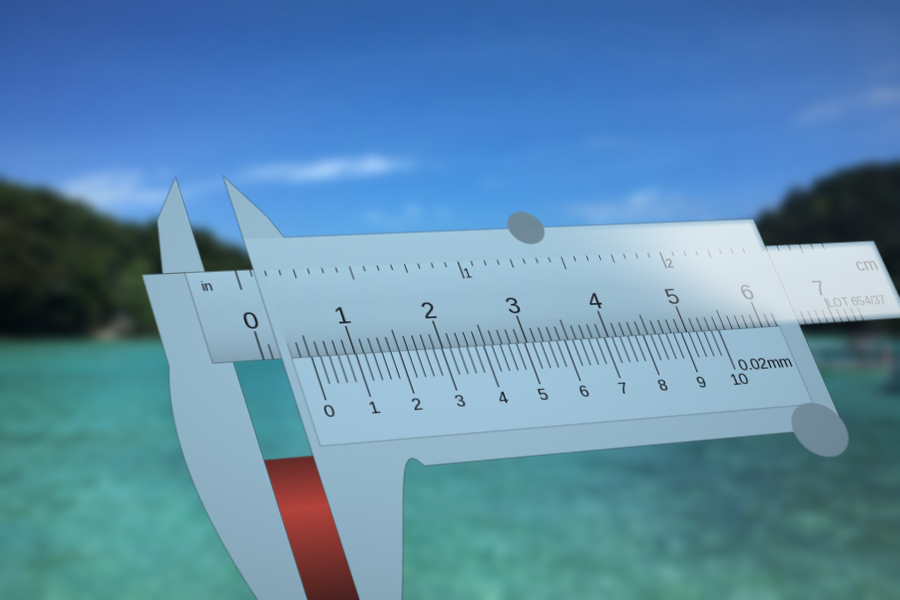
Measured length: 5.2 mm
